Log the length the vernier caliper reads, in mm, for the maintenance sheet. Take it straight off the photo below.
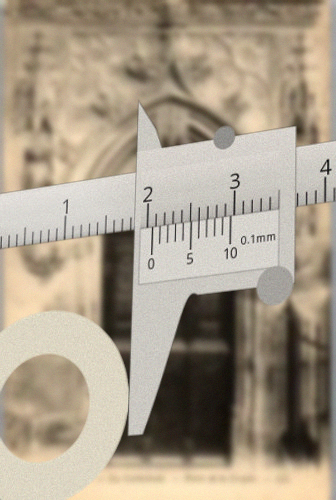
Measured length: 20.6 mm
